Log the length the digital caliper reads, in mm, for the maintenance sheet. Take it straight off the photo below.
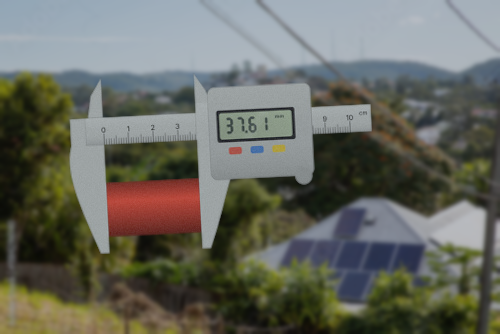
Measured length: 37.61 mm
